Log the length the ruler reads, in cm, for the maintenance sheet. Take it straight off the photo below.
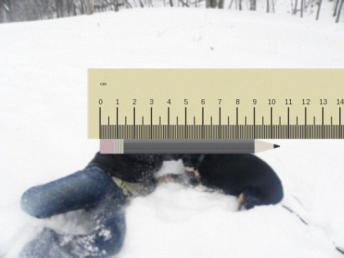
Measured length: 10.5 cm
